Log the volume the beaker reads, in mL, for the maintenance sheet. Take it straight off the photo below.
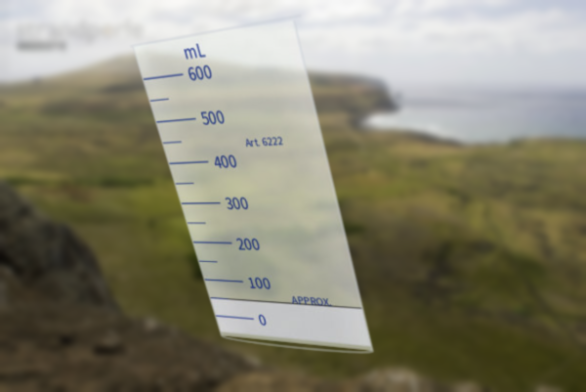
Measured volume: 50 mL
